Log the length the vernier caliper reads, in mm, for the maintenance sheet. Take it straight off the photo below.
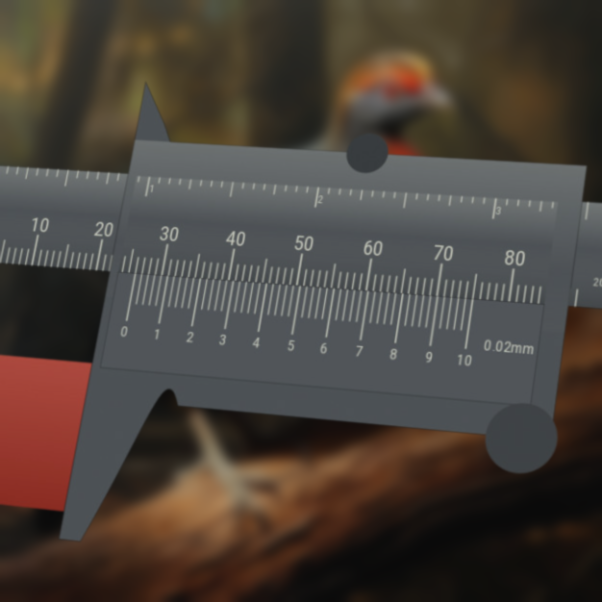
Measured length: 26.0 mm
